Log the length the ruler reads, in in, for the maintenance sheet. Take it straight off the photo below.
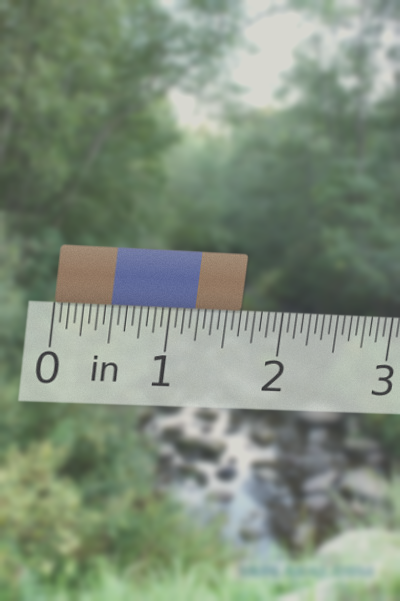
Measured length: 1.625 in
